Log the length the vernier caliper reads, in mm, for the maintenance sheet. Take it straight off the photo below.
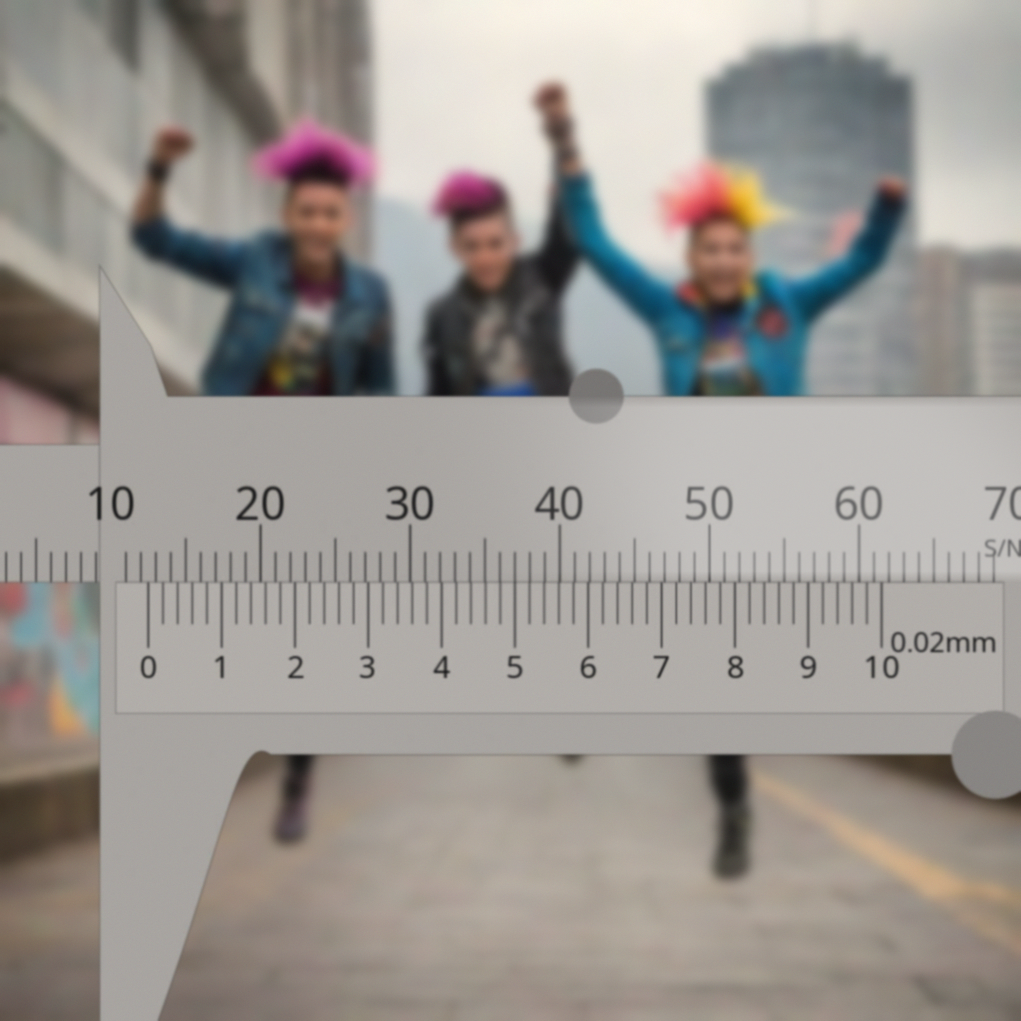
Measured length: 12.5 mm
